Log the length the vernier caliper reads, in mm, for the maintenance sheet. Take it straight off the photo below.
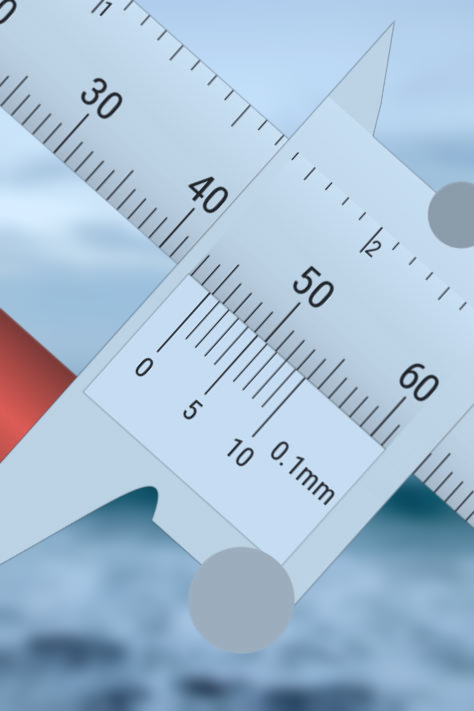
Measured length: 44.8 mm
